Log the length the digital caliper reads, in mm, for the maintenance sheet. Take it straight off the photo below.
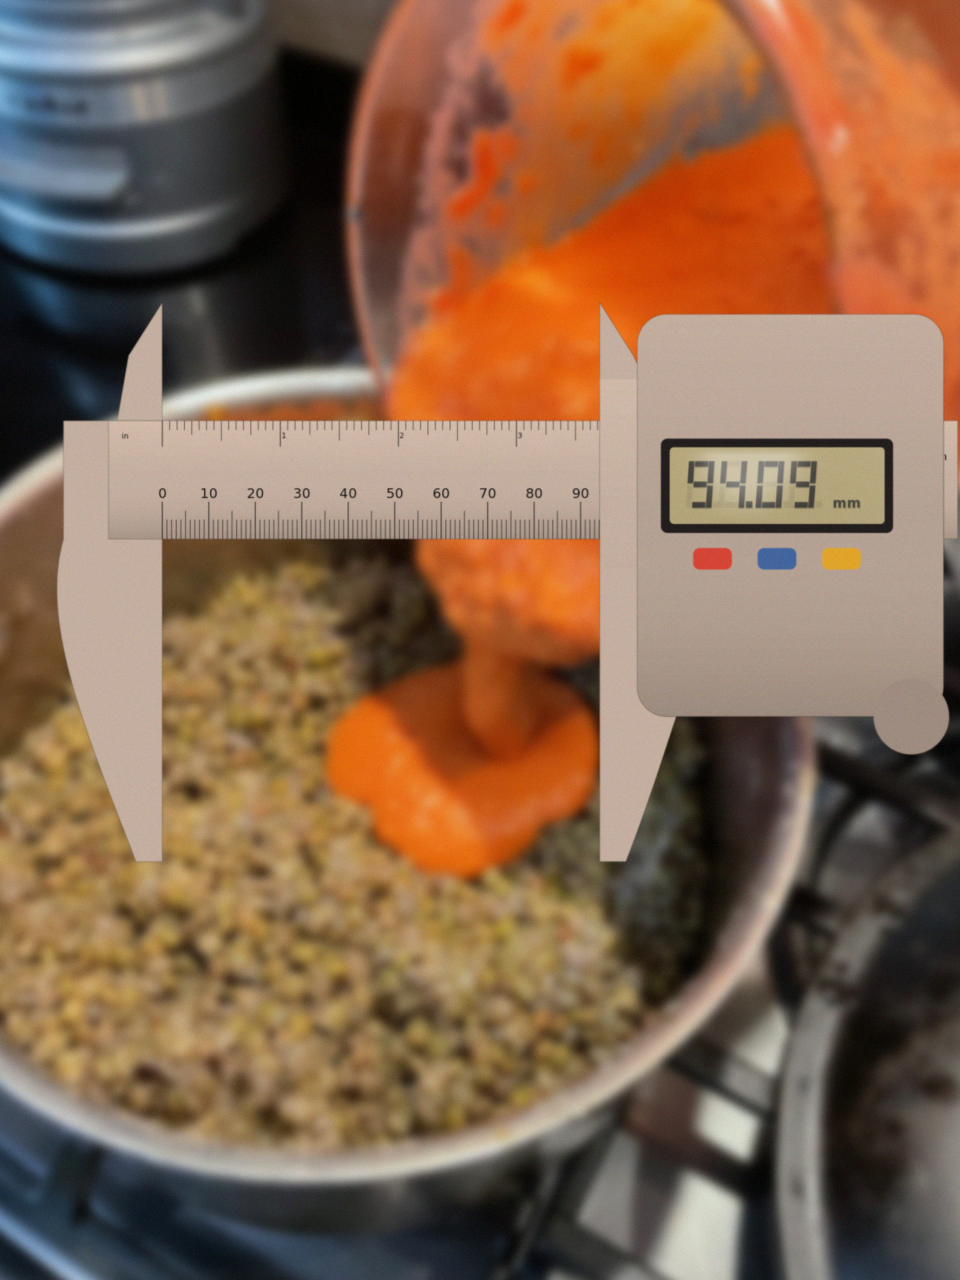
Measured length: 94.09 mm
